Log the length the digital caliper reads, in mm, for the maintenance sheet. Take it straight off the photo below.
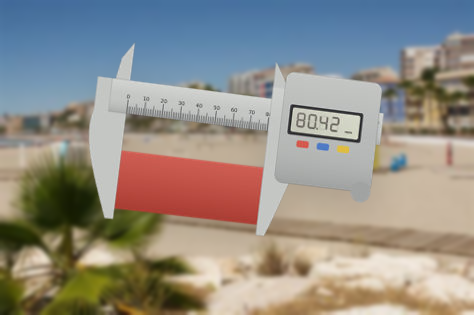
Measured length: 80.42 mm
